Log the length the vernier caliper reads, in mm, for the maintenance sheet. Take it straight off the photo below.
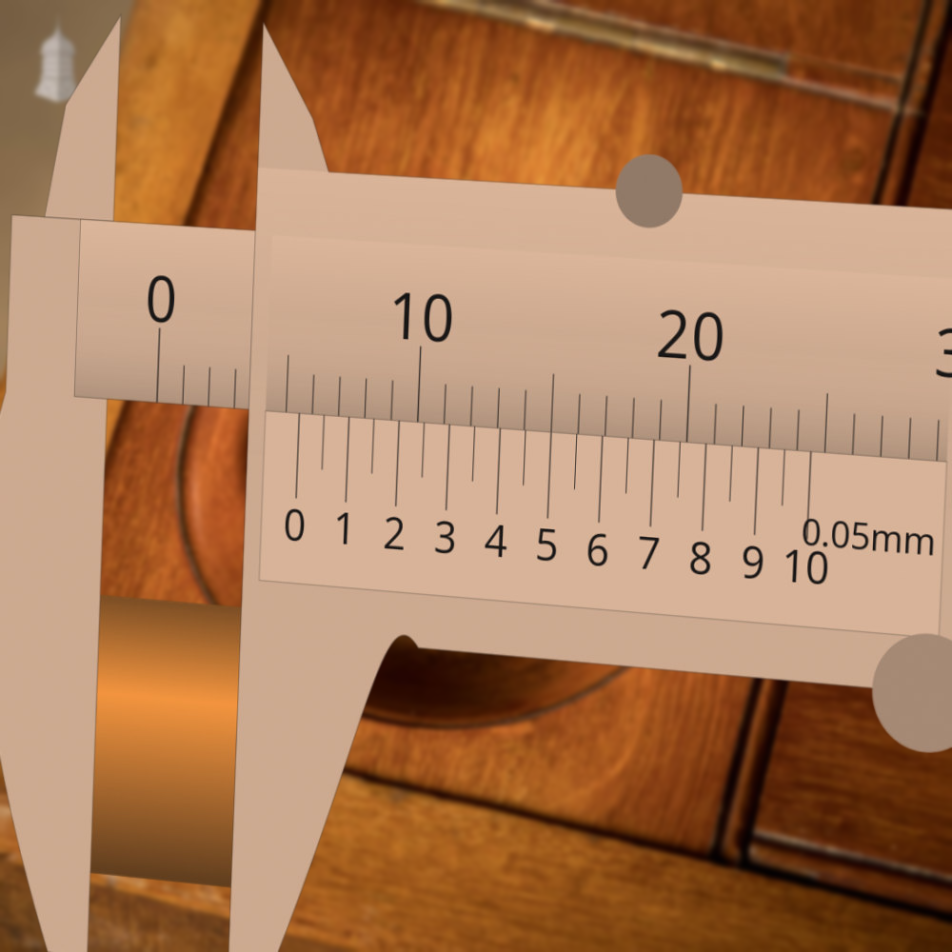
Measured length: 5.50 mm
